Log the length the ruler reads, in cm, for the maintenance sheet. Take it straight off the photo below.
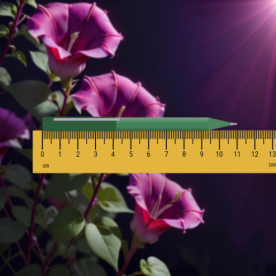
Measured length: 11 cm
